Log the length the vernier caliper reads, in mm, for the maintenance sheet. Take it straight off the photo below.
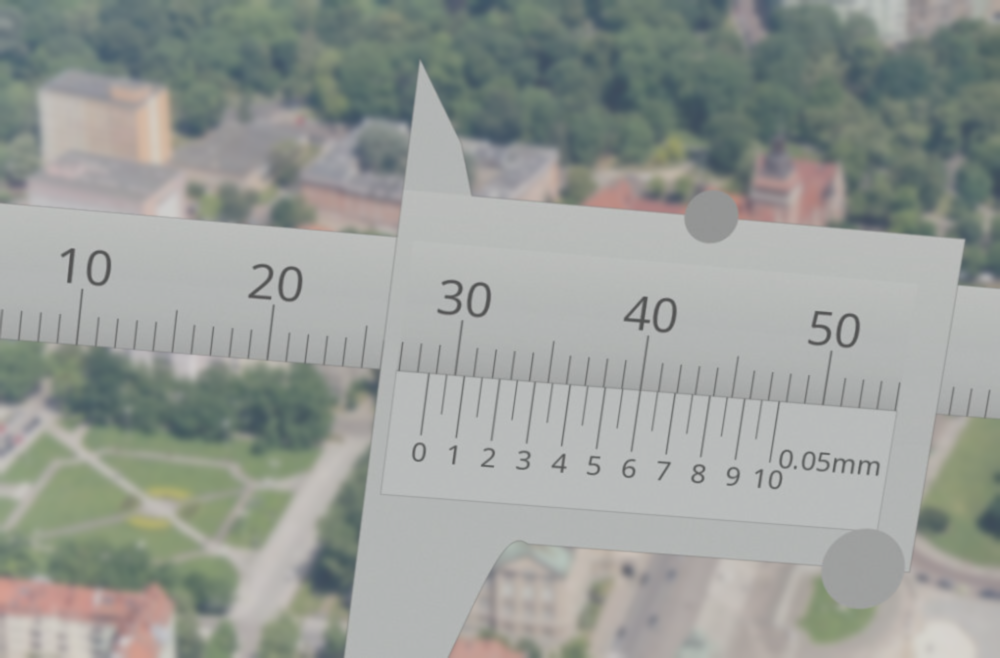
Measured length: 28.6 mm
